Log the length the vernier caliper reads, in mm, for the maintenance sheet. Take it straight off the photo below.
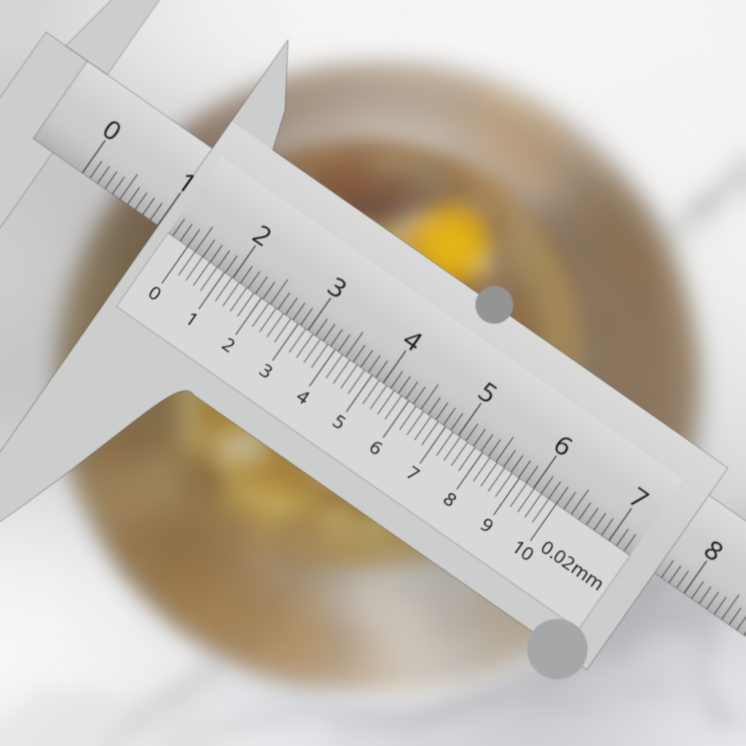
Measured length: 14.0 mm
